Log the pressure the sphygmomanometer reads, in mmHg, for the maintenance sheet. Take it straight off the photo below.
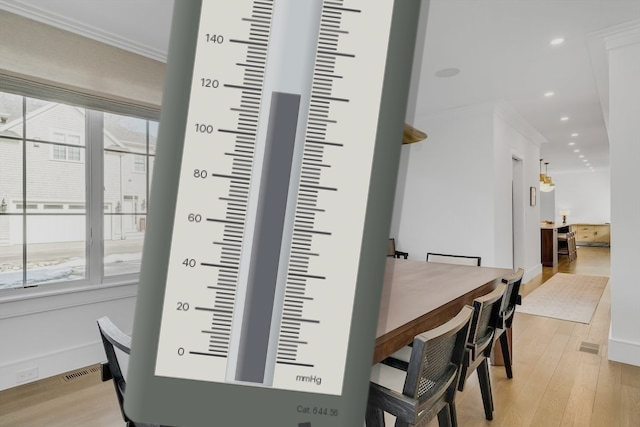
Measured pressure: 120 mmHg
